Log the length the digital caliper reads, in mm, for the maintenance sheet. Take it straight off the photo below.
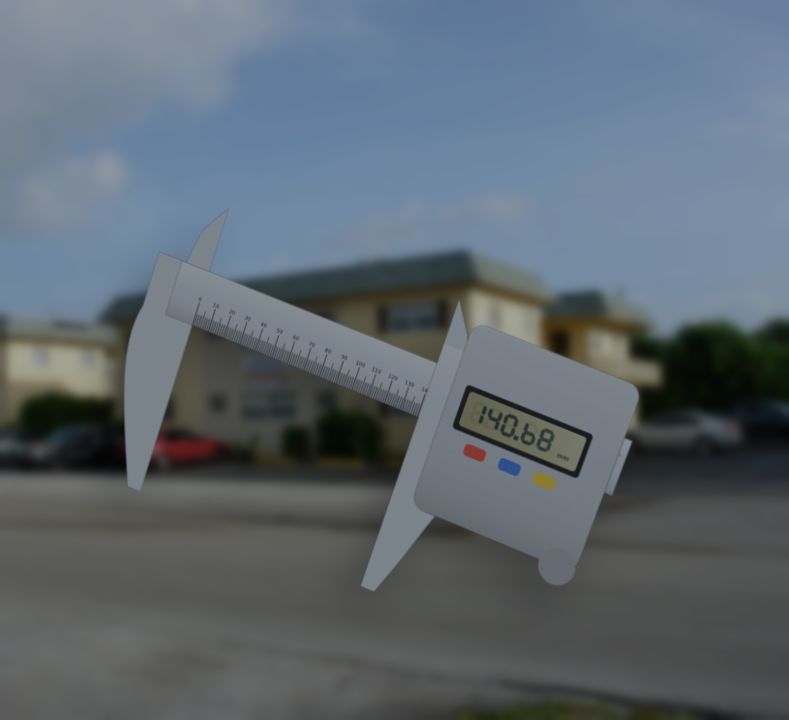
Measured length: 140.68 mm
